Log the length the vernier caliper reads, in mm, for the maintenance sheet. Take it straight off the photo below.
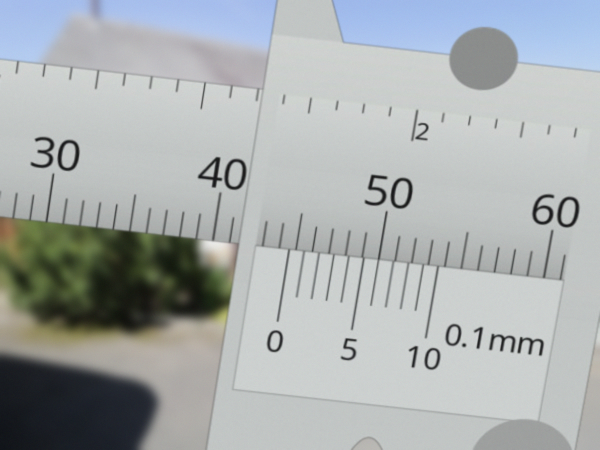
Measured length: 44.6 mm
